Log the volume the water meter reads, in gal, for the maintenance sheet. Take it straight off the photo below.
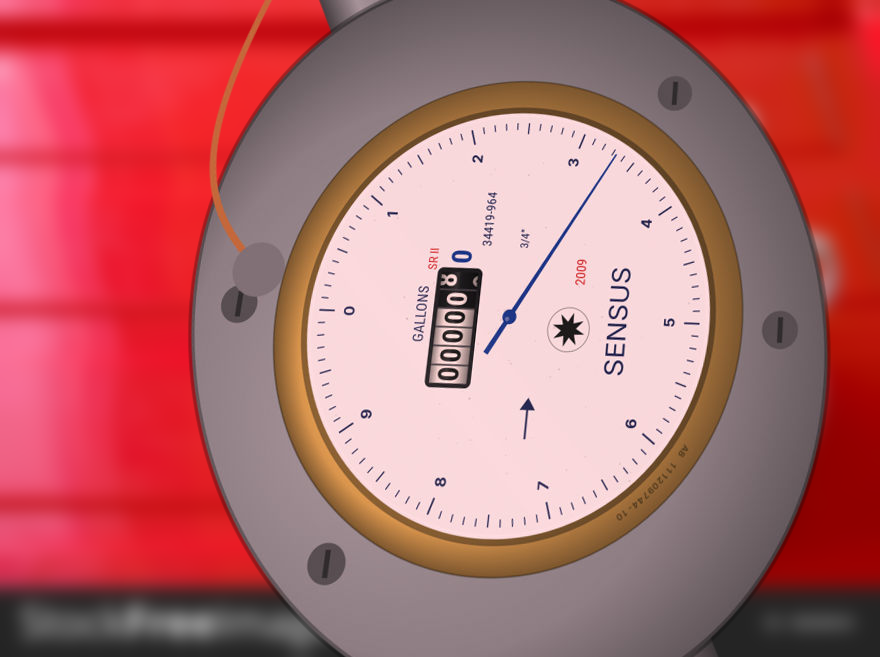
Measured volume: 83.3 gal
